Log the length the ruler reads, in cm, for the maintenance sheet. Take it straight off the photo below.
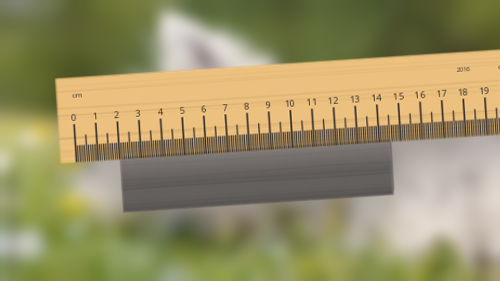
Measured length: 12.5 cm
